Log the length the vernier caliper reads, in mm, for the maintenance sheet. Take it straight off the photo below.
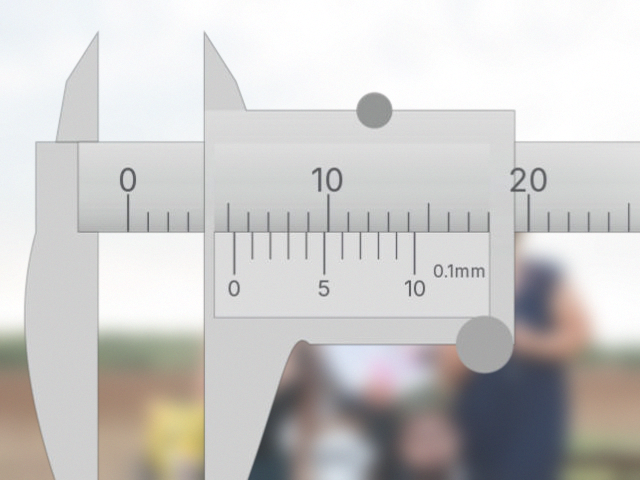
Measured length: 5.3 mm
